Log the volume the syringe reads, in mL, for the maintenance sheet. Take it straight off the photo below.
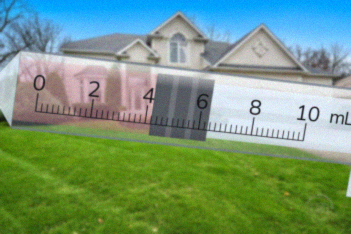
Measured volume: 4.2 mL
